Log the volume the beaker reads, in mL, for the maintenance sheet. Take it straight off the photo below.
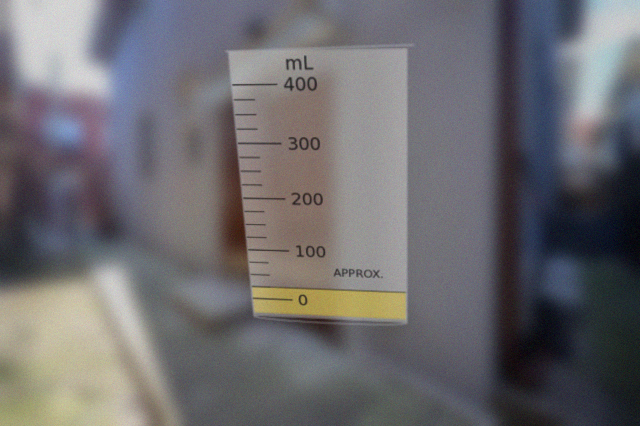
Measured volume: 25 mL
